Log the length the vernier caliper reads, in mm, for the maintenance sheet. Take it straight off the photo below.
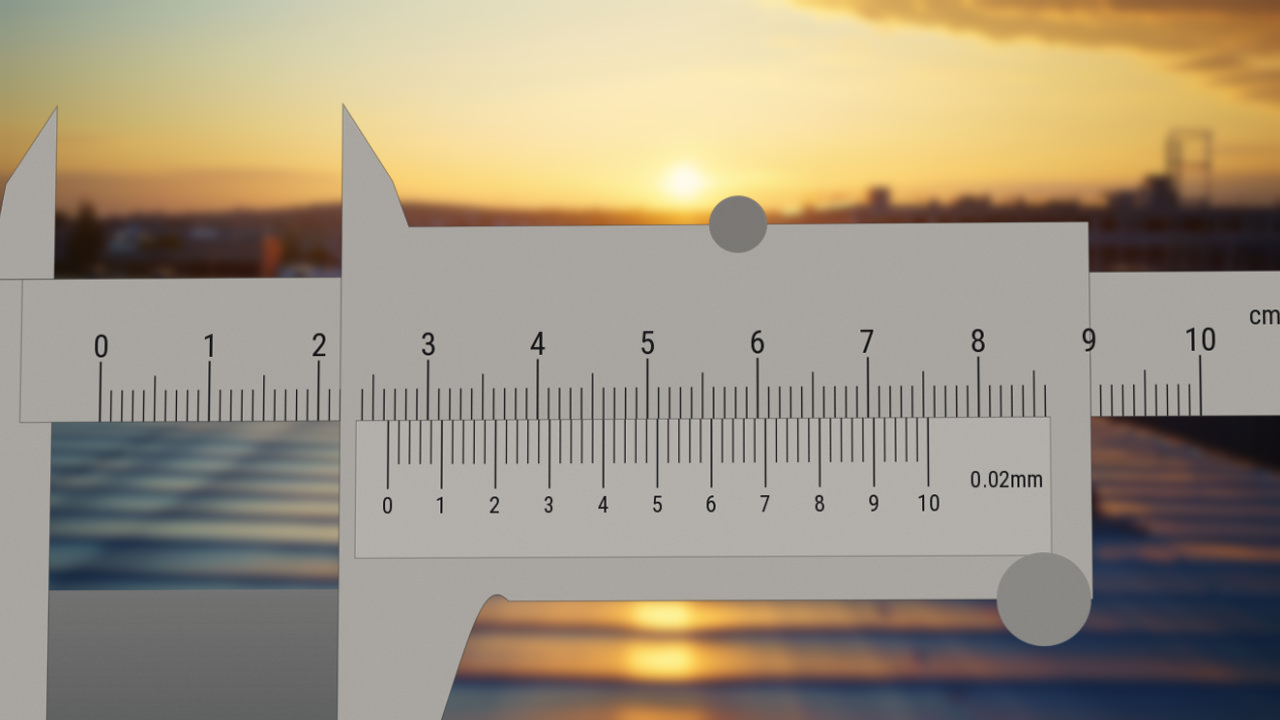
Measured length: 26.4 mm
